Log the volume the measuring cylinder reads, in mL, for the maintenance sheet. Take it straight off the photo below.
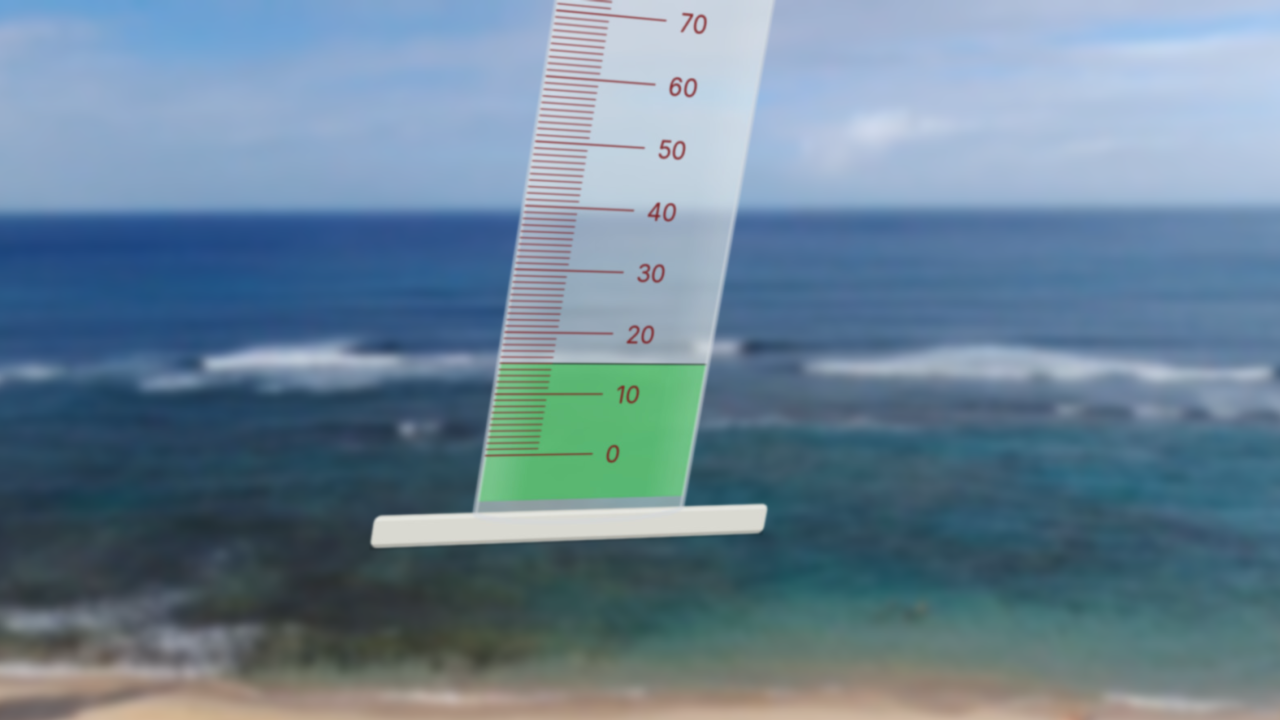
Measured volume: 15 mL
